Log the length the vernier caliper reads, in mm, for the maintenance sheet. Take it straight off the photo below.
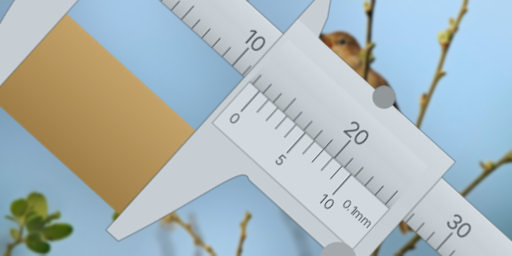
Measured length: 12.7 mm
